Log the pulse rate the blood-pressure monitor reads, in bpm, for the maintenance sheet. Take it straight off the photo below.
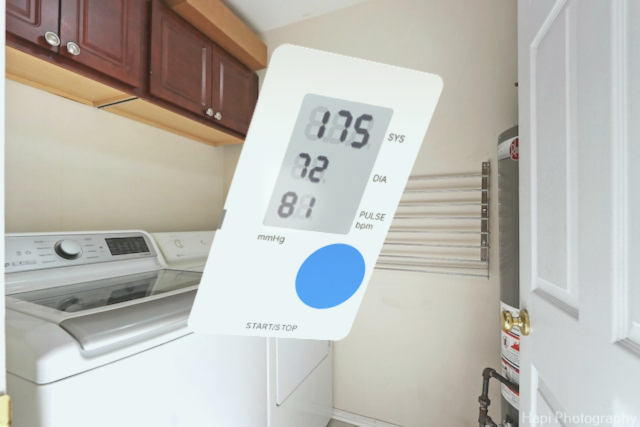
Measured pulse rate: 81 bpm
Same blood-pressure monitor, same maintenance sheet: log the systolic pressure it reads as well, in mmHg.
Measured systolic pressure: 175 mmHg
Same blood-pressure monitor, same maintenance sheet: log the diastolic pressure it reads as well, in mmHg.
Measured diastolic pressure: 72 mmHg
